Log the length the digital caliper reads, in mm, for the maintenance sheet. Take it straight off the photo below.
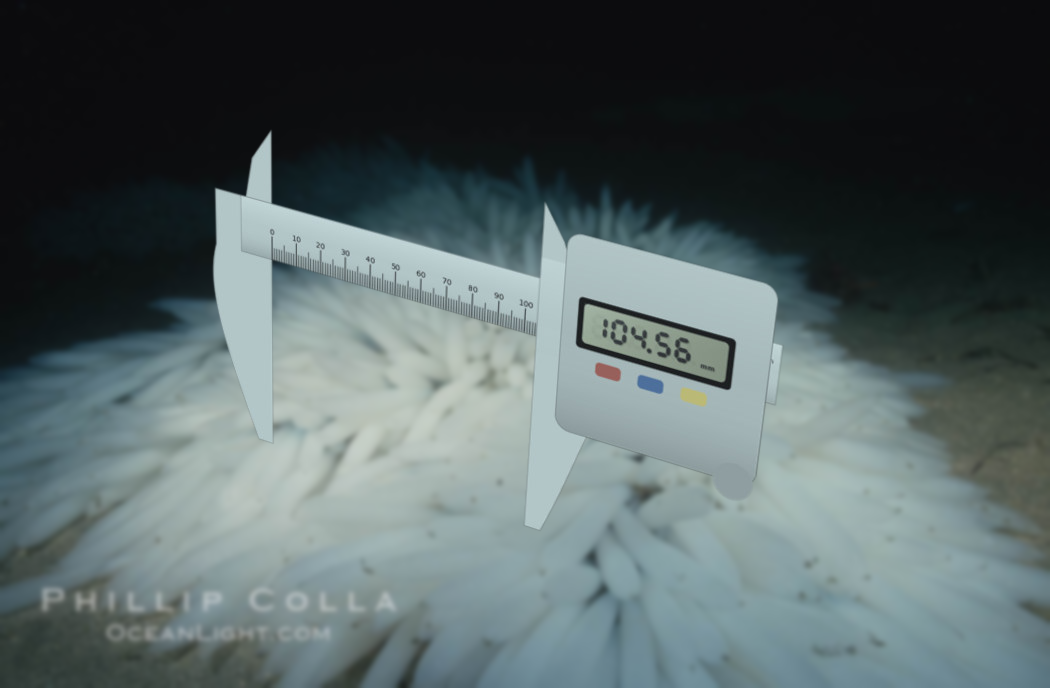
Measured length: 104.56 mm
